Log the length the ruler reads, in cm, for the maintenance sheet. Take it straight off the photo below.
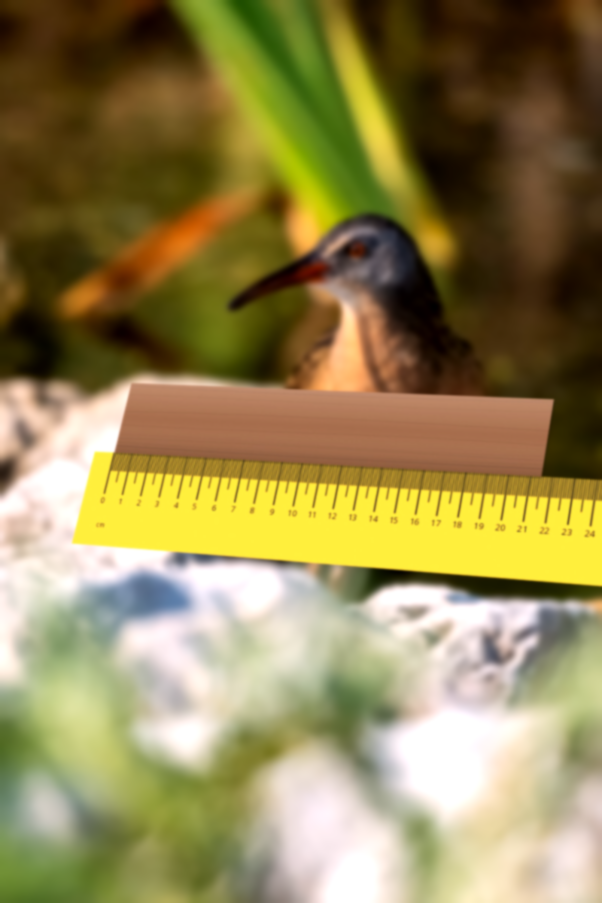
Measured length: 21.5 cm
